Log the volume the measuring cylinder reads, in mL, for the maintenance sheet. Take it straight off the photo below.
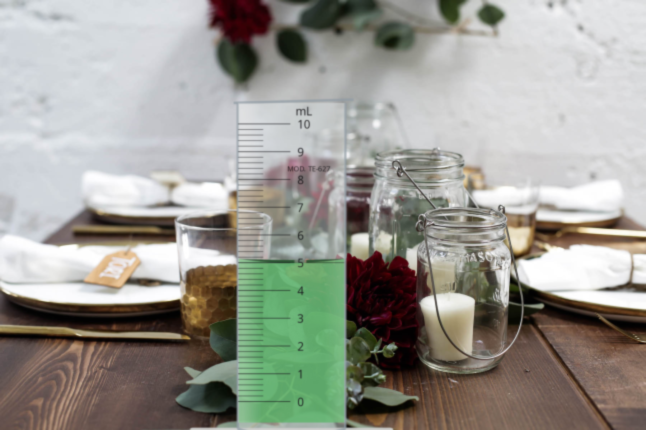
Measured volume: 5 mL
